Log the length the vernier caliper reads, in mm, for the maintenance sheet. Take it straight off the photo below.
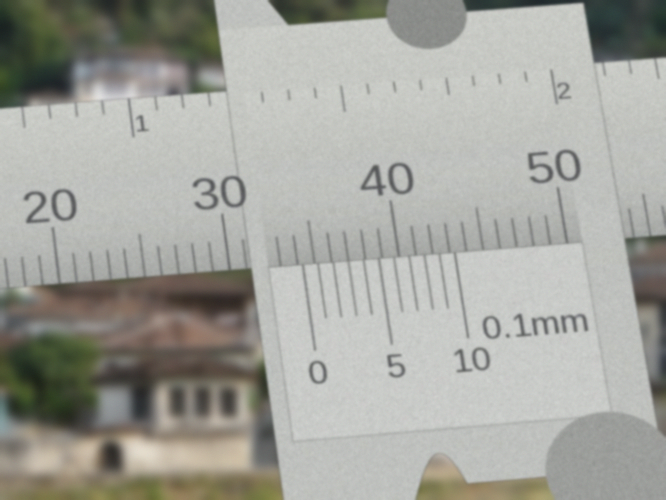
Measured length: 34.3 mm
